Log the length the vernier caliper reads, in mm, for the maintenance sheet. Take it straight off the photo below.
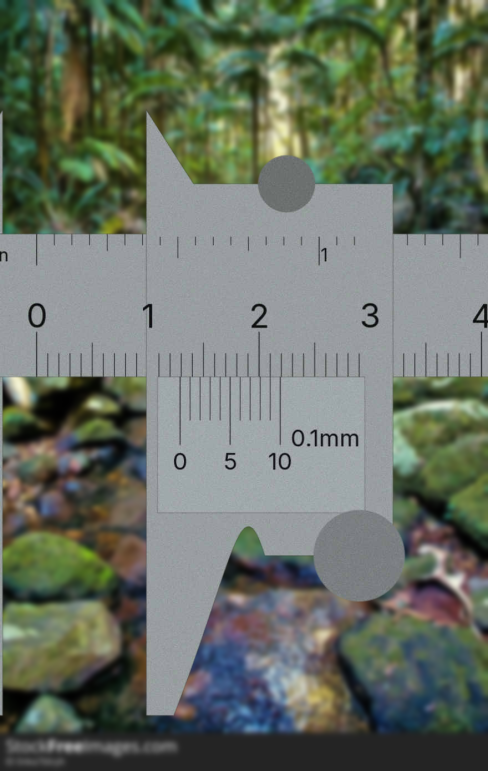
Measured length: 12.9 mm
